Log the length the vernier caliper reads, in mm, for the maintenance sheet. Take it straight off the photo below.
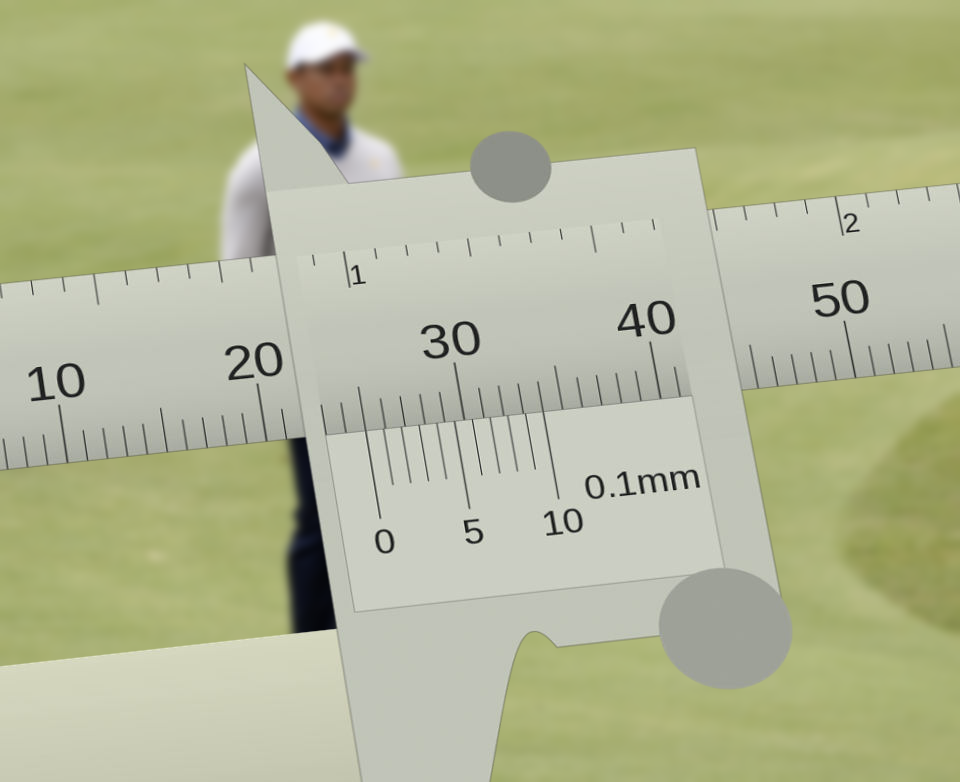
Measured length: 25.0 mm
